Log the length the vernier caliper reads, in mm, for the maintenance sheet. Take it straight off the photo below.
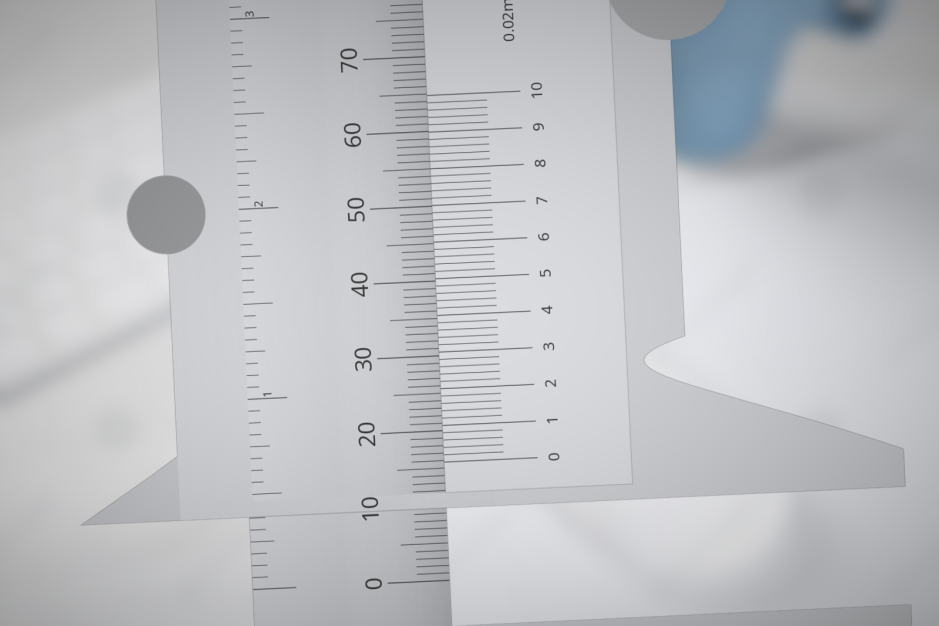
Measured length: 15.8 mm
